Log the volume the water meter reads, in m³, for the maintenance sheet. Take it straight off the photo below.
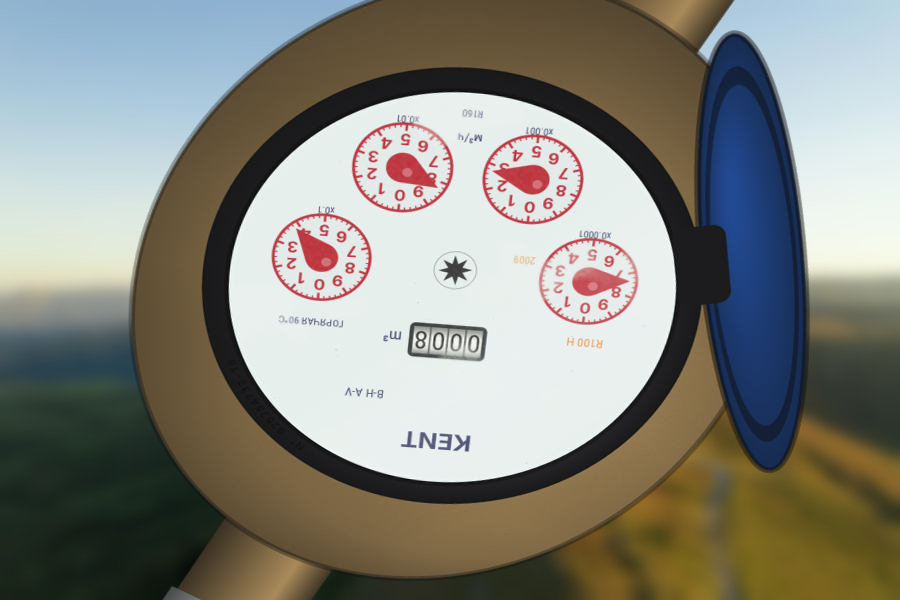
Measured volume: 8.3827 m³
